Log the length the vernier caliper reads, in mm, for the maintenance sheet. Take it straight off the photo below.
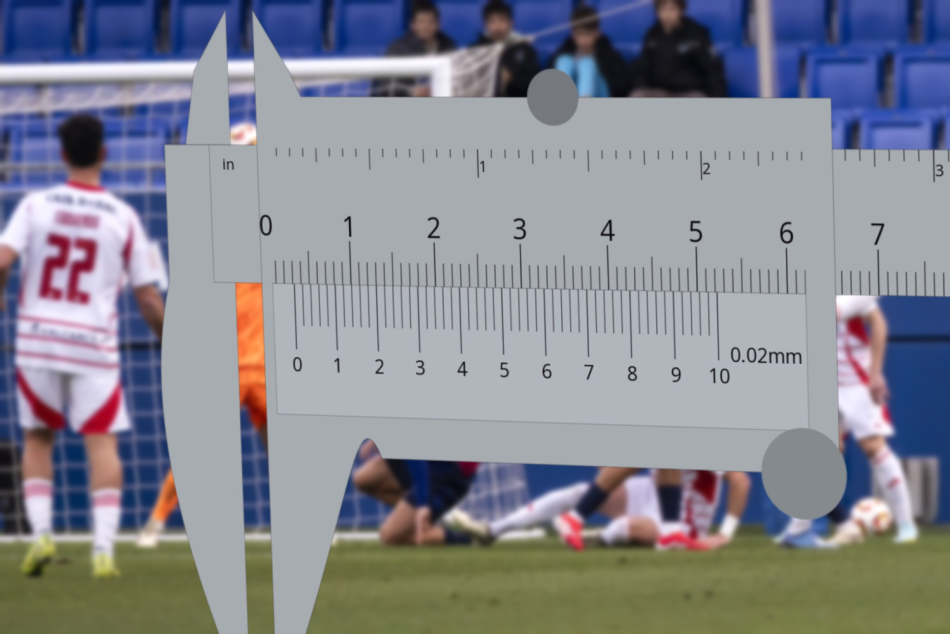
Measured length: 3.2 mm
